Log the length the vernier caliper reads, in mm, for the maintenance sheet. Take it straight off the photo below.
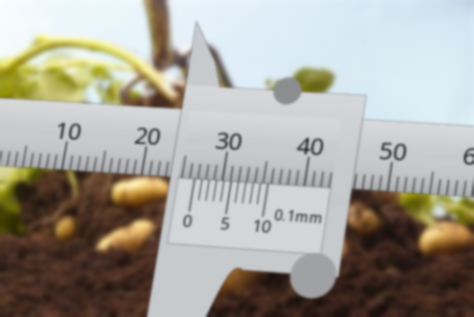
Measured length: 26.6 mm
